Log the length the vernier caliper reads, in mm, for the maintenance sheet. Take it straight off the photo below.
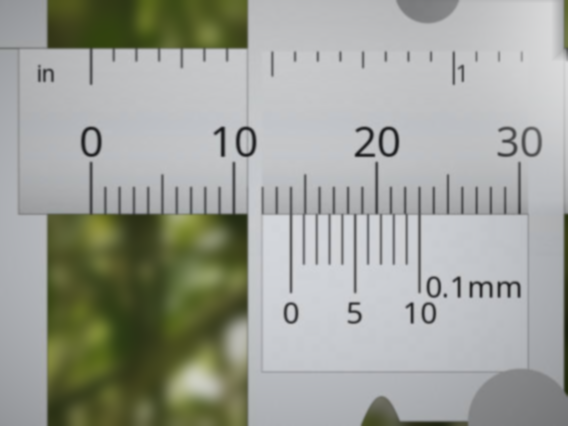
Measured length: 14.0 mm
